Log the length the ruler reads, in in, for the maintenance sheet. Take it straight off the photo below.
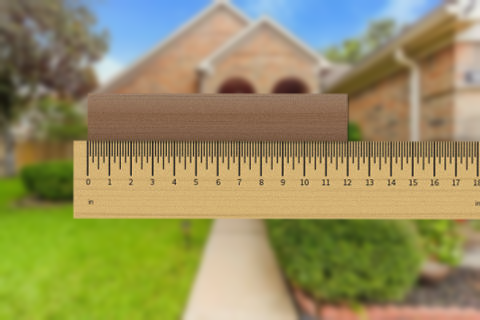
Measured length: 12 in
